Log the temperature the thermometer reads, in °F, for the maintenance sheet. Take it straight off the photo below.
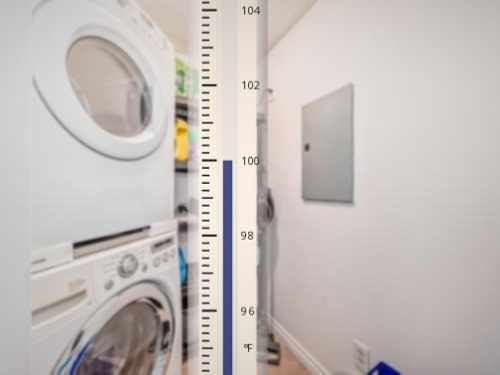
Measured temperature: 100 °F
